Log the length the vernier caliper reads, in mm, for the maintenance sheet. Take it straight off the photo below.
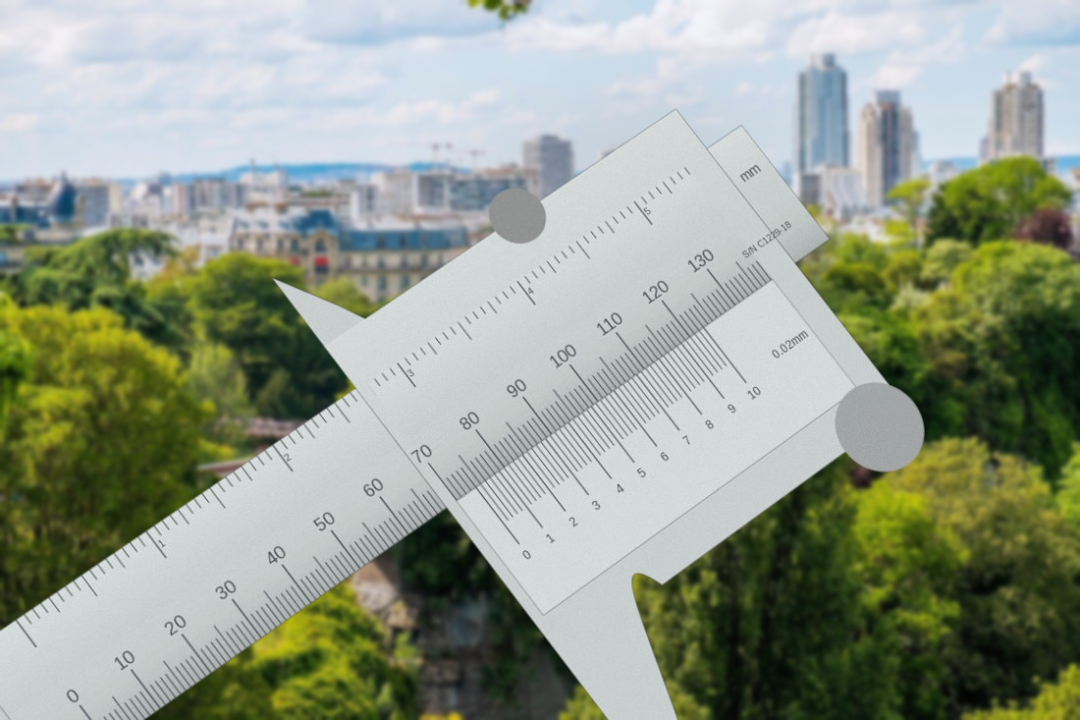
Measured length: 74.0 mm
